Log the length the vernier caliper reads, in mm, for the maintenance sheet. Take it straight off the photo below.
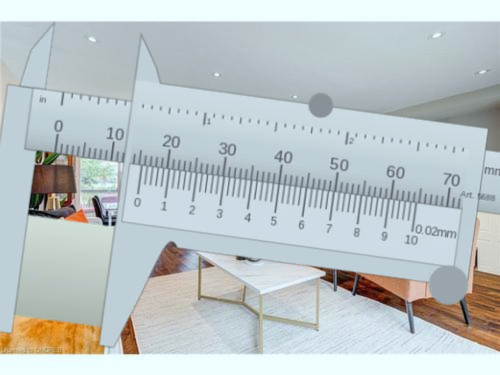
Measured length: 15.5 mm
